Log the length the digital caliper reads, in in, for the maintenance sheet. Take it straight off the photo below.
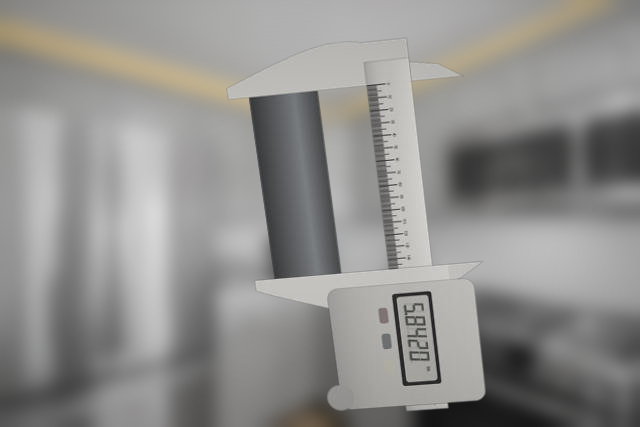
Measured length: 5.8420 in
